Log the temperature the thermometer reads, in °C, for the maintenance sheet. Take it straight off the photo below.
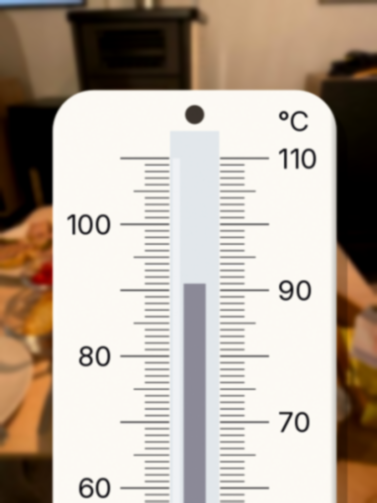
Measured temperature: 91 °C
